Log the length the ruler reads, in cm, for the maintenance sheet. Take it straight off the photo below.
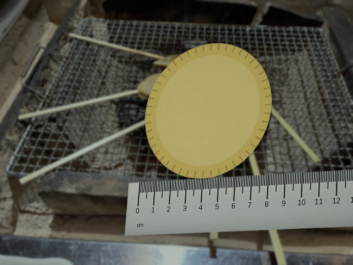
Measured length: 8 cm
